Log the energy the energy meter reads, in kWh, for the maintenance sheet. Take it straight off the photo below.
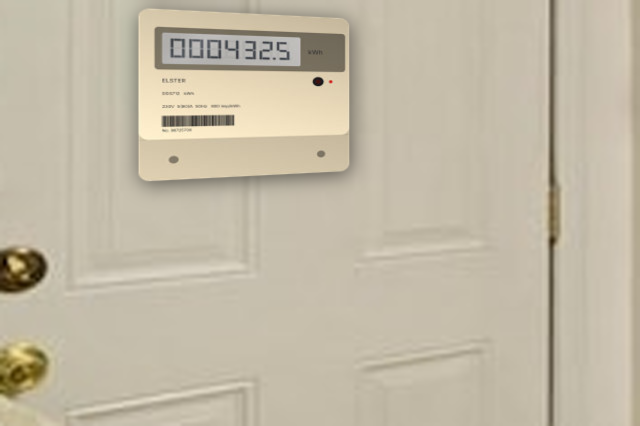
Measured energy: 432.5 kWh
